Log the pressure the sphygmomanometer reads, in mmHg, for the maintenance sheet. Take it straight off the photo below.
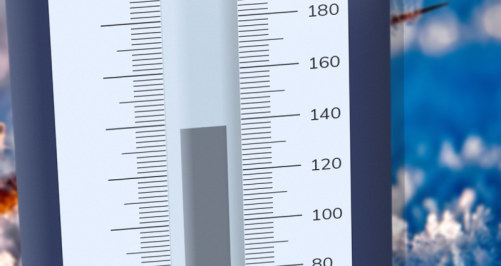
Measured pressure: 138 mmHg
